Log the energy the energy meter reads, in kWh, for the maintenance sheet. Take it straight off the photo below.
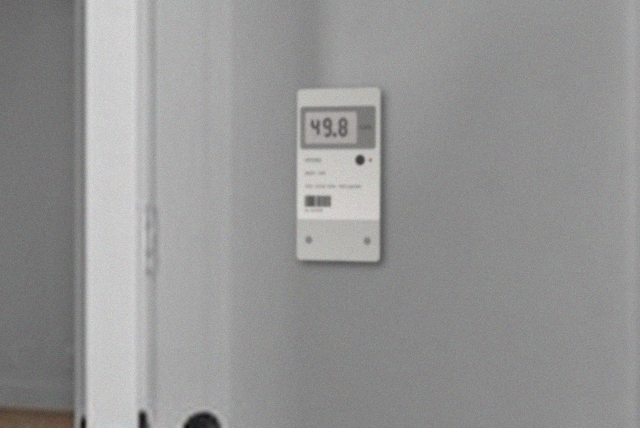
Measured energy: 49.8 kWh
